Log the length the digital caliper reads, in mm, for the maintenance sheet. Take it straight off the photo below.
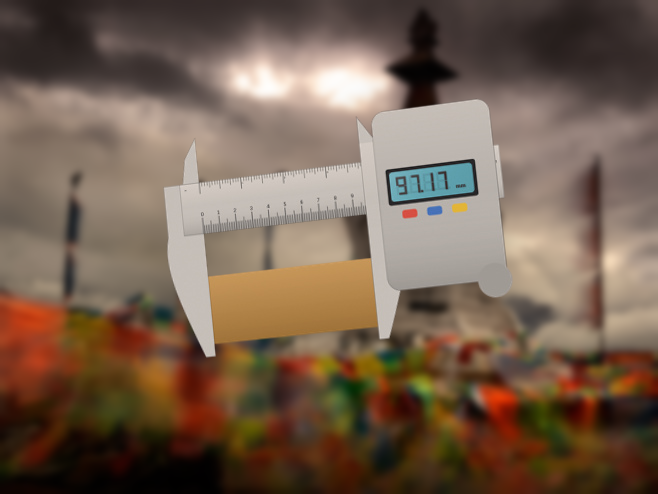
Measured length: 97.17 mm
